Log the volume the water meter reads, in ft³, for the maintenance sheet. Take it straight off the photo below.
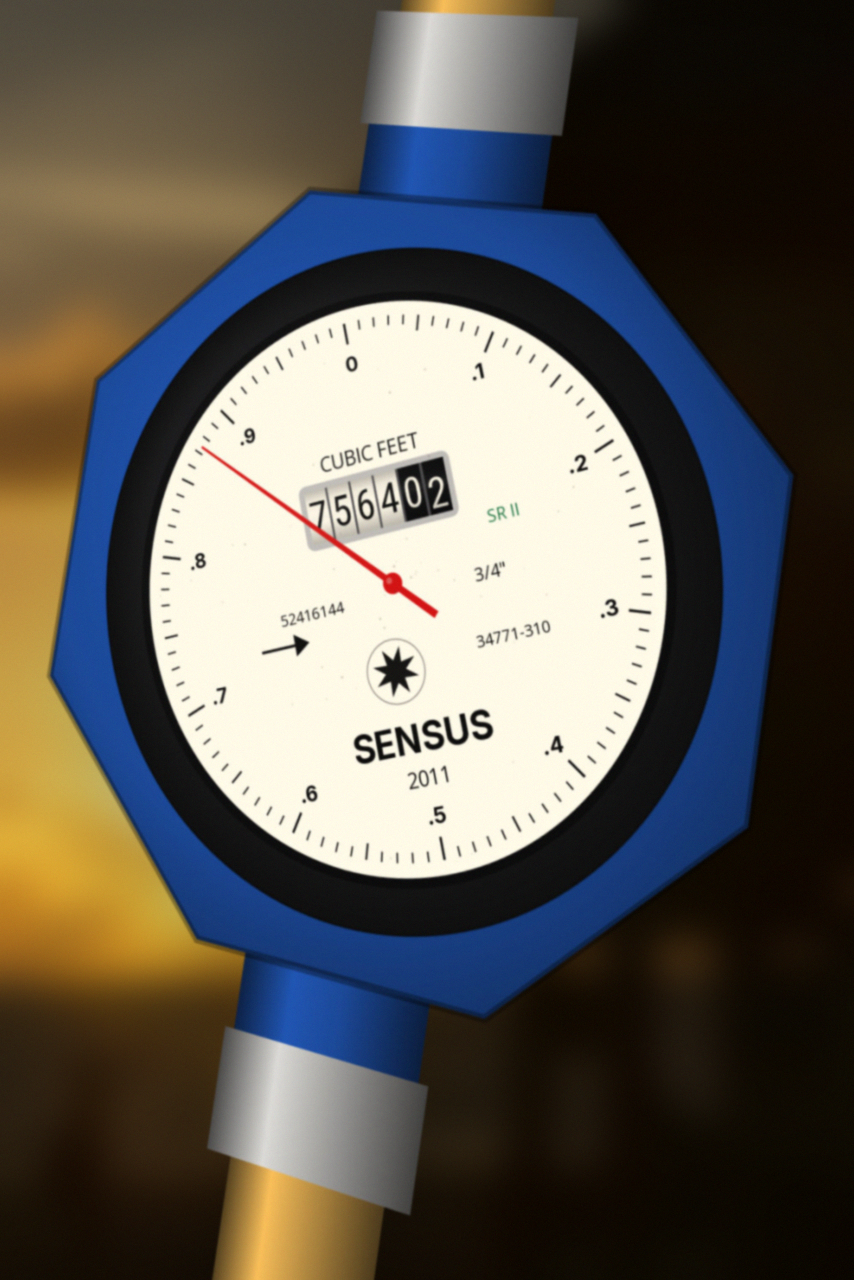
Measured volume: 756401.87 ft³
